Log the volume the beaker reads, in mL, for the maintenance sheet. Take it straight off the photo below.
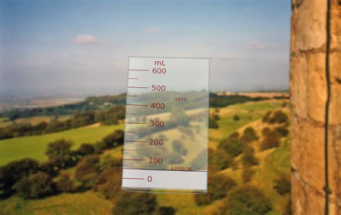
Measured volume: 50 mL
